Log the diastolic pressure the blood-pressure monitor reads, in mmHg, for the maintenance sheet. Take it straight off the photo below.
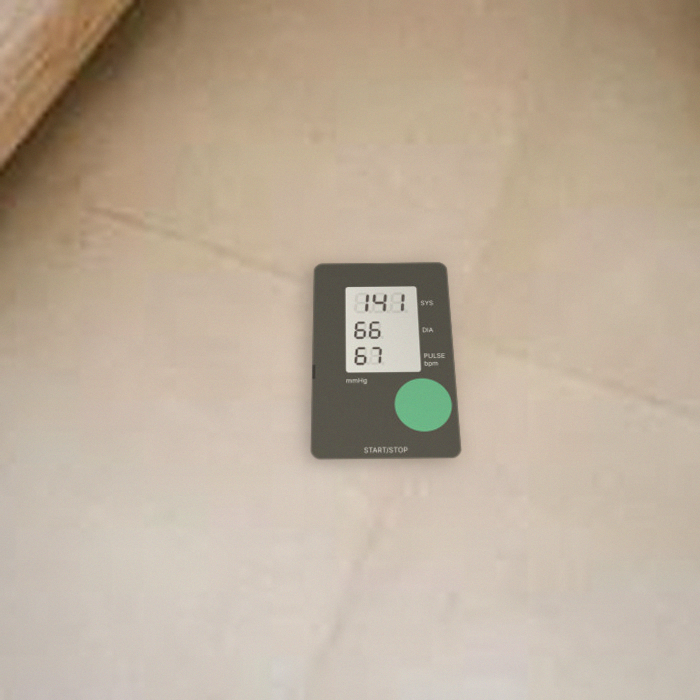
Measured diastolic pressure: 66 mmHg
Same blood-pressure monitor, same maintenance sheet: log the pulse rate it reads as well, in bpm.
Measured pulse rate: 67 bpm
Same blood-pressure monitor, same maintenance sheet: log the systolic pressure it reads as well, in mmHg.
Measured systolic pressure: 141 mmHg
